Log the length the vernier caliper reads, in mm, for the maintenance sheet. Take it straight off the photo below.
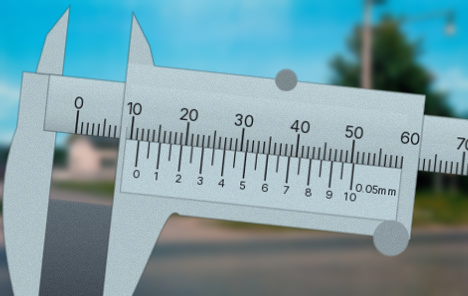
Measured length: 11.4 mm
